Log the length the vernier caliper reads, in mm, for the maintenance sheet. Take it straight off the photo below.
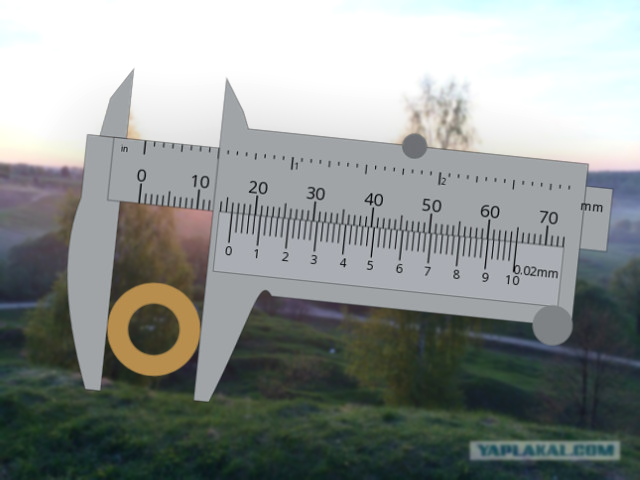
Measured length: 16.0 mm
